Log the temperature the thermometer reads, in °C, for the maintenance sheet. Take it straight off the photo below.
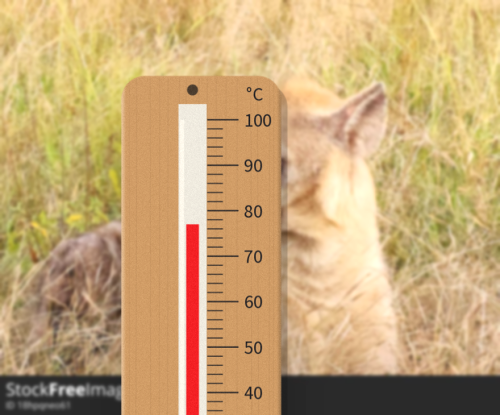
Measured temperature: 77 °C
